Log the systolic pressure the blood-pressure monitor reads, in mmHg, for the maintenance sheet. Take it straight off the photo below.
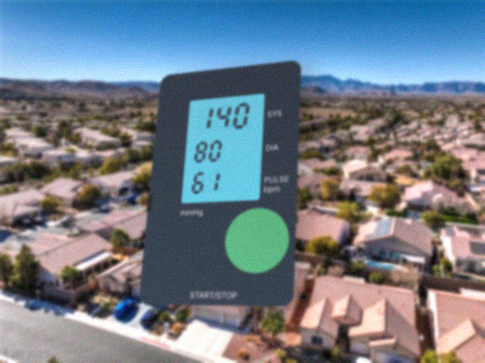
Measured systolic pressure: 140 mmHg
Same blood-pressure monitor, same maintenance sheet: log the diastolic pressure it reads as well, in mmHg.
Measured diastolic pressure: 80 mmHg
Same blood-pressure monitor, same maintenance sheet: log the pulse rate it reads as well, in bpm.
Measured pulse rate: 61 bpm
